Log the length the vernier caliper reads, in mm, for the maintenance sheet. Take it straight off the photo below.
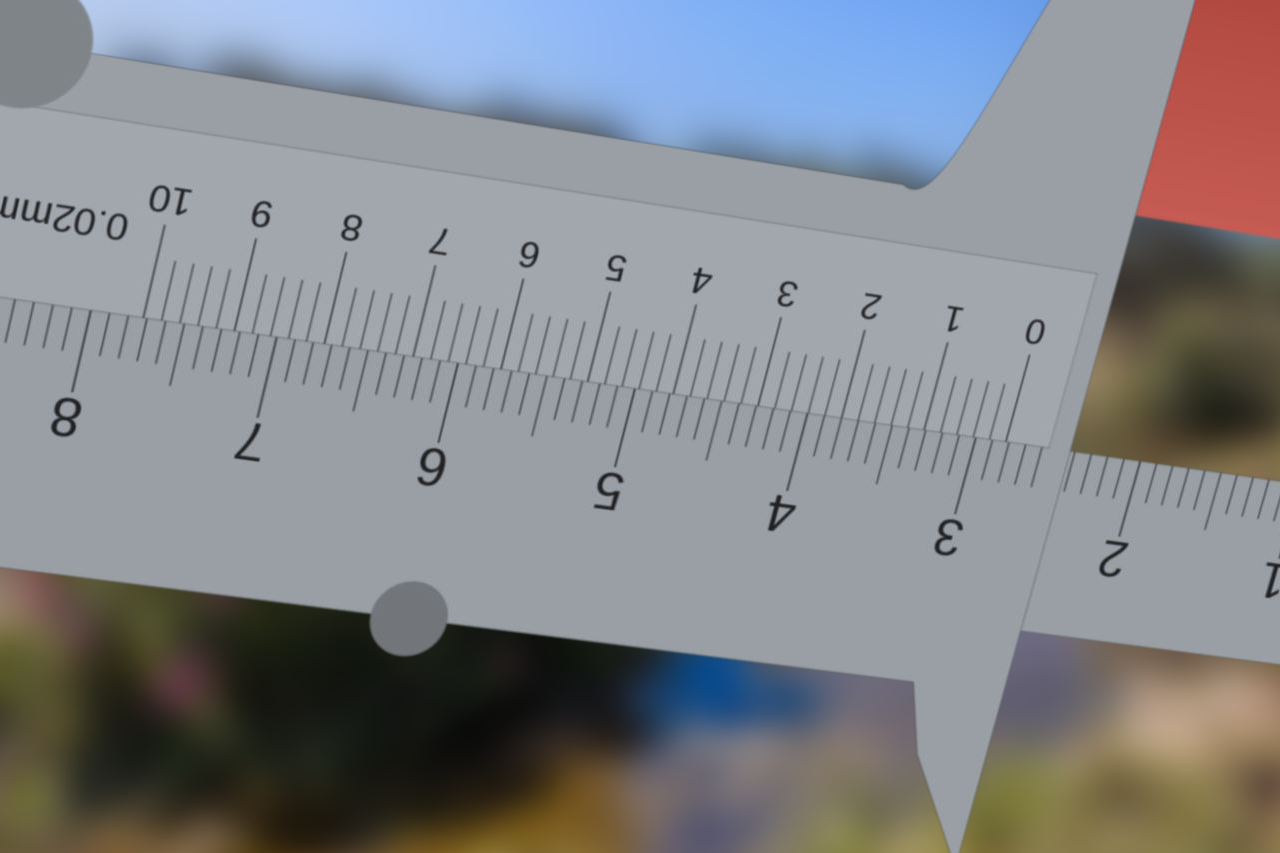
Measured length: 28.2 mm
